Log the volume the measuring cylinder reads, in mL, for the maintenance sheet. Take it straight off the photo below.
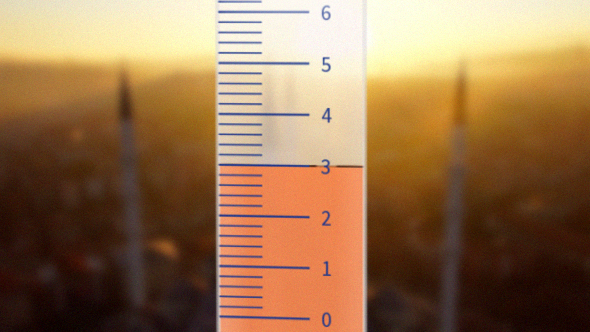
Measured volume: 3 mL
